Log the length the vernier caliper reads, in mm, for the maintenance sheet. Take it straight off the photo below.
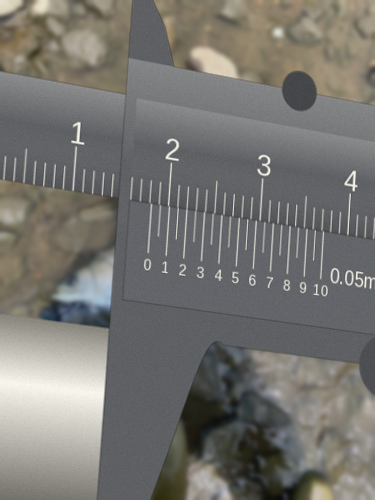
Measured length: 18.2 mm
